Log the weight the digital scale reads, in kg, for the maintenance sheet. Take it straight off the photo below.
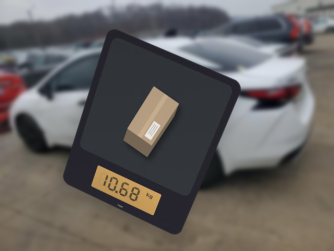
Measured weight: 10.68 kg
